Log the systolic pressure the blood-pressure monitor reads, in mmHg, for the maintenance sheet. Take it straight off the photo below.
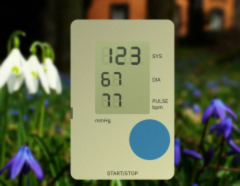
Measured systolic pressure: 123 mmHg
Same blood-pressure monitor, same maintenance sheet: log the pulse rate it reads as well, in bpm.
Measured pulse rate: 77 bpm
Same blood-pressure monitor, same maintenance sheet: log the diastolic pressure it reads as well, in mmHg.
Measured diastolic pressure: 67 mmHg
